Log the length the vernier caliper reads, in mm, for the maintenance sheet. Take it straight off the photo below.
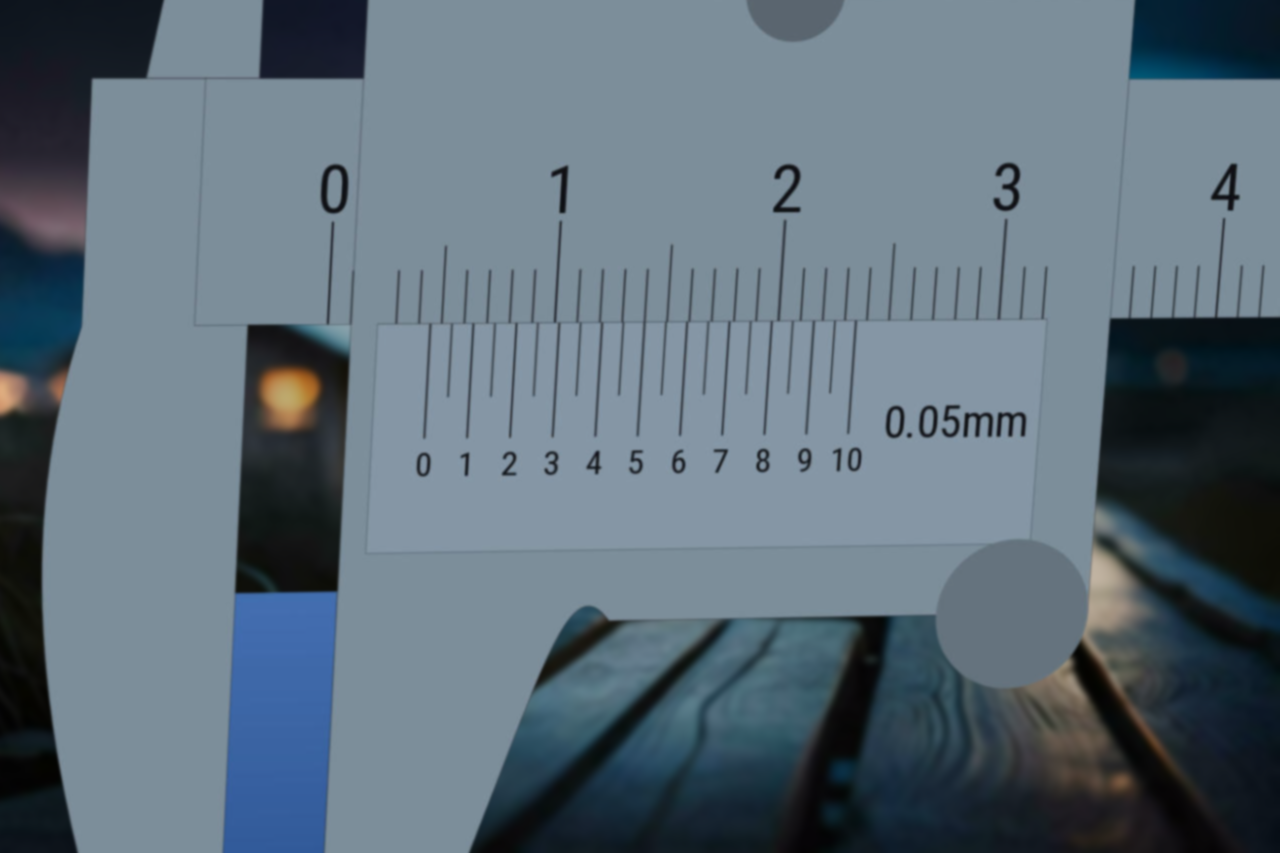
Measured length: 4.5 mm
